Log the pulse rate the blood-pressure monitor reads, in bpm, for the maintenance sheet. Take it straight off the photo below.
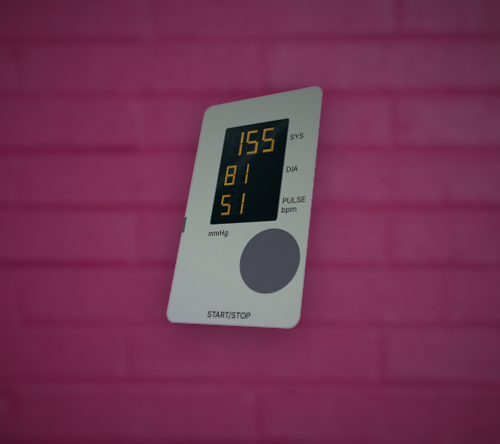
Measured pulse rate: 51 bpm
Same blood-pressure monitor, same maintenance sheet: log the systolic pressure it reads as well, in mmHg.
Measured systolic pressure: 155 mmHg
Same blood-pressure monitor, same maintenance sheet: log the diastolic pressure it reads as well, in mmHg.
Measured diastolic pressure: 81 mmHg
